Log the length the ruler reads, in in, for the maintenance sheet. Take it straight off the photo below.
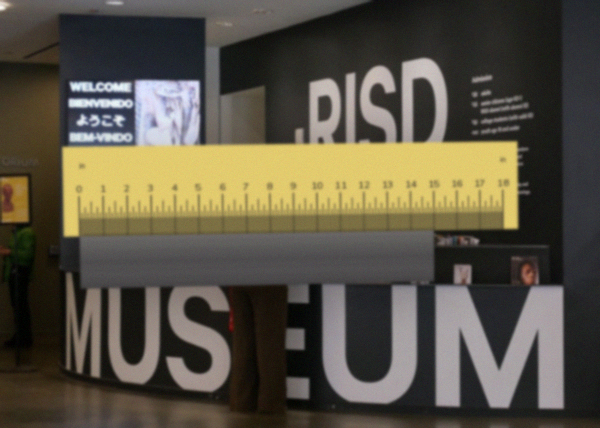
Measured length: 15 in
